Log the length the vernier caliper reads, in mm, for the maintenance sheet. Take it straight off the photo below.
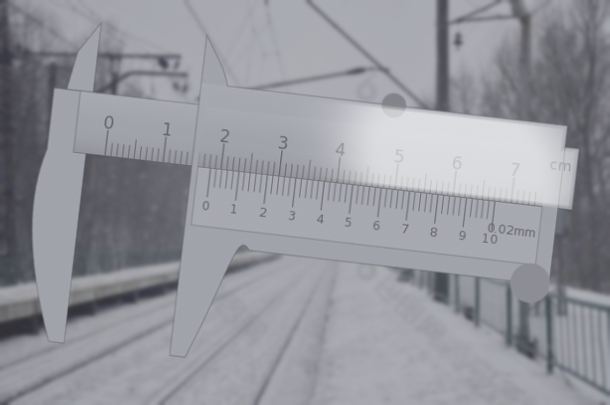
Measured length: 18.2 mm
